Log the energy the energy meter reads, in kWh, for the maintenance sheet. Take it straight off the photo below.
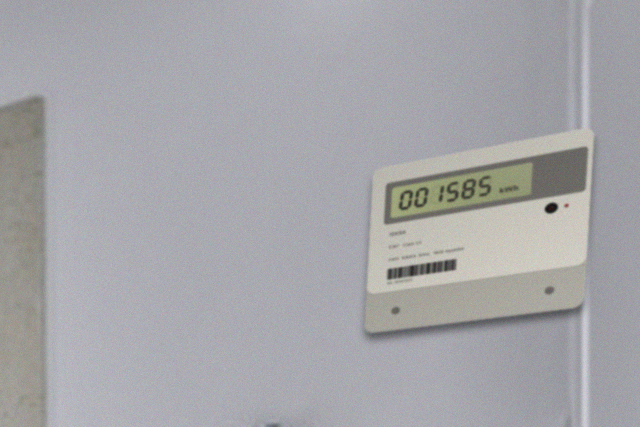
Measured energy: 1585 kWh
